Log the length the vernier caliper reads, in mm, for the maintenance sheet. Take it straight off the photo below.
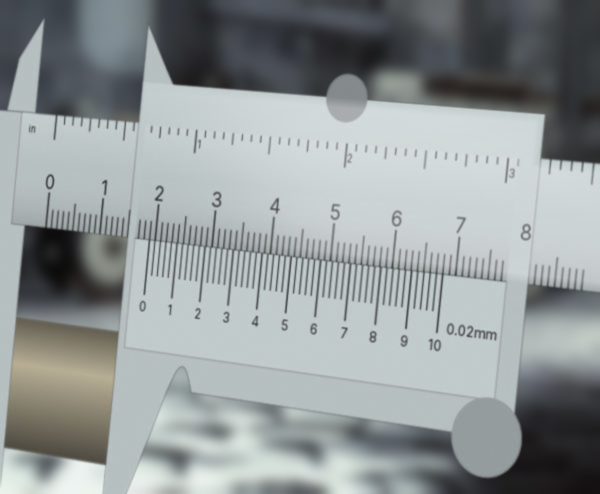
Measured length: 19.0 mm
